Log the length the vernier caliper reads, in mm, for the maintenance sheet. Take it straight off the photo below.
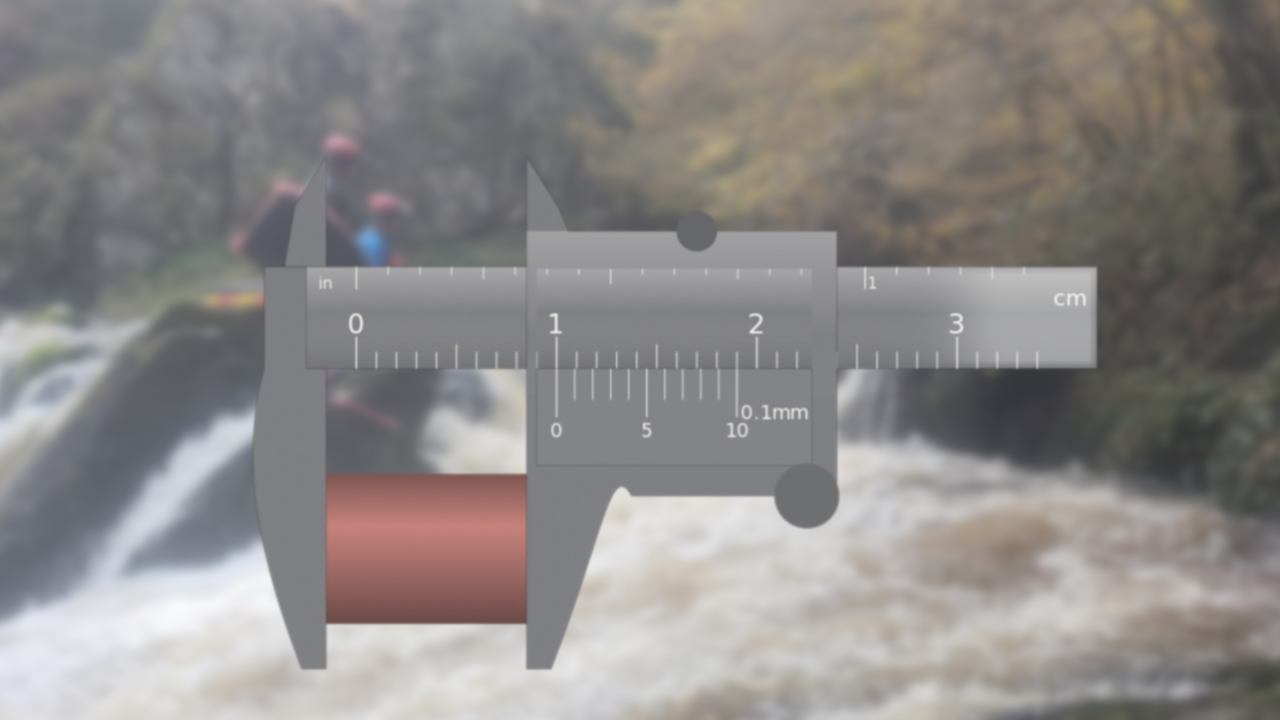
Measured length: 10.0 mm
